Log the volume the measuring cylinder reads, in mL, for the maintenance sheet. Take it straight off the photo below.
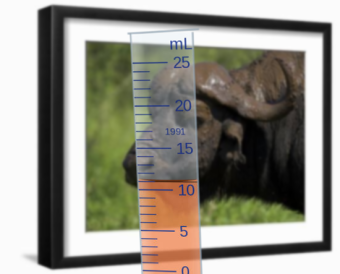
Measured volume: 11 mL
